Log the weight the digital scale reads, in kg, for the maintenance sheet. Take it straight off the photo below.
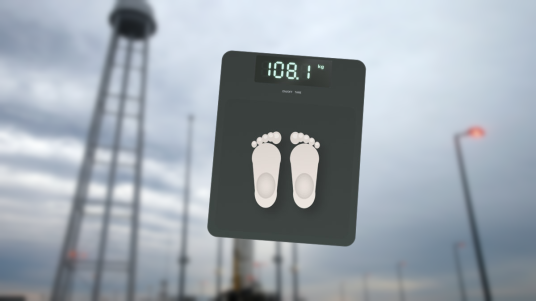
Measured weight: 108.1 kg
